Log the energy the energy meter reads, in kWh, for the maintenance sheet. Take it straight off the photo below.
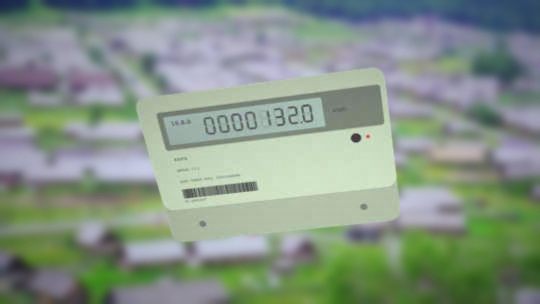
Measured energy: 132.0 kWh
